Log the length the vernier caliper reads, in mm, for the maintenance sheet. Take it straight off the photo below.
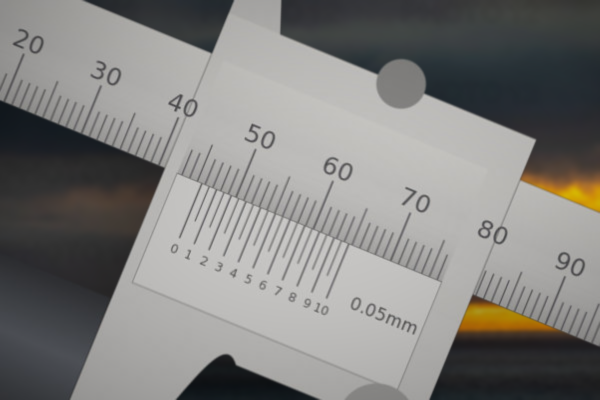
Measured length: 45.6 mm
